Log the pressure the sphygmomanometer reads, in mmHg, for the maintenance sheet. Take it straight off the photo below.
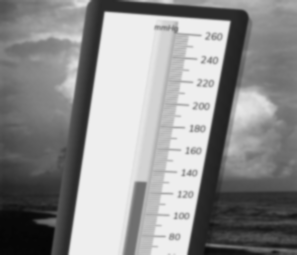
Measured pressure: 130 mmHg
